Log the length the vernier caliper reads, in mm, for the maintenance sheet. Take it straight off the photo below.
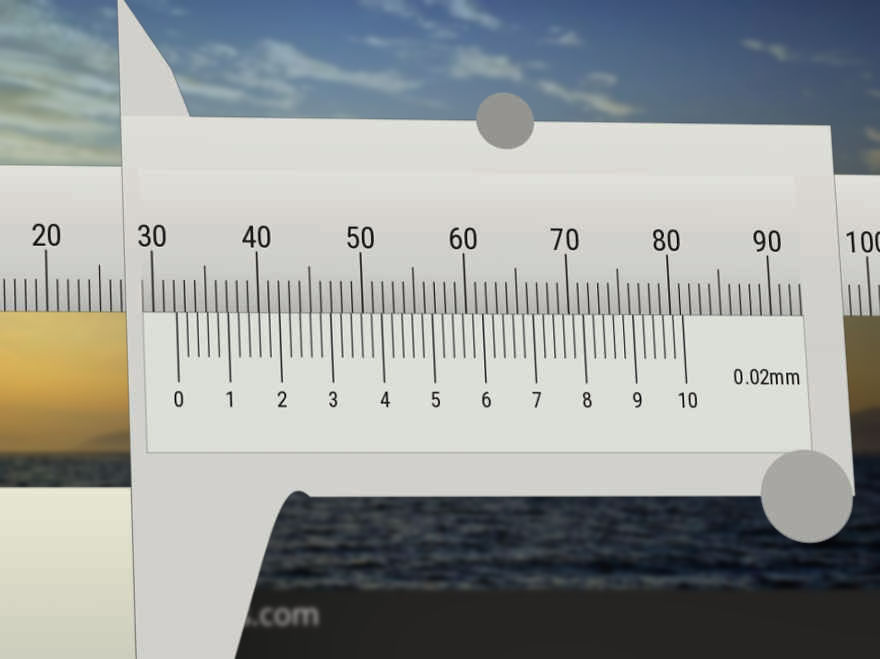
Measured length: 32.2 mm
